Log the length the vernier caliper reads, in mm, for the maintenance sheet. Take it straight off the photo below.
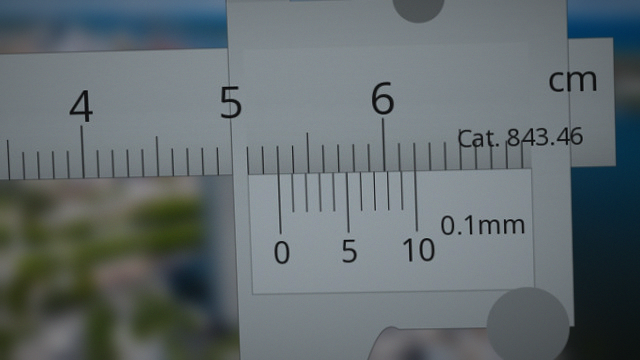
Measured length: 53.0 mm
